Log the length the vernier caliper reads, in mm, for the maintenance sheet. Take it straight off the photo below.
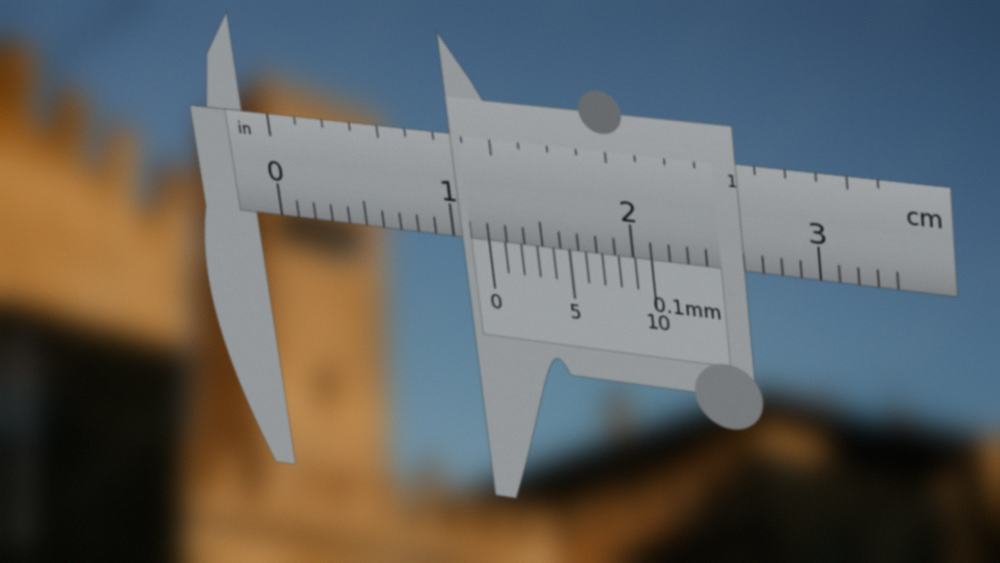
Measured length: 12.0 mm
